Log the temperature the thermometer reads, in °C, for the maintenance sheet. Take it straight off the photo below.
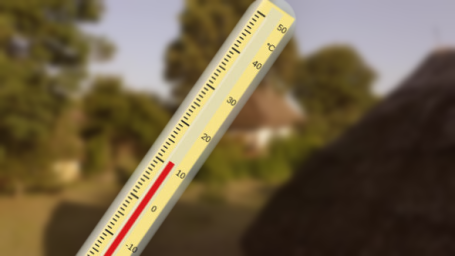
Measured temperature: 11 °C
